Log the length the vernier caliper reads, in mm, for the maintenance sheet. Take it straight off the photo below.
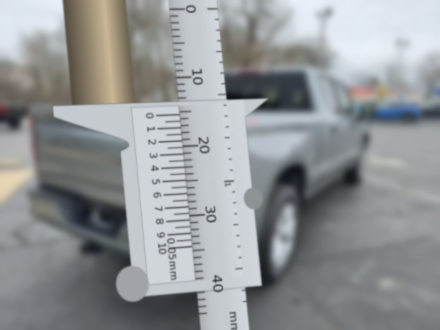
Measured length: 15.4 mm
